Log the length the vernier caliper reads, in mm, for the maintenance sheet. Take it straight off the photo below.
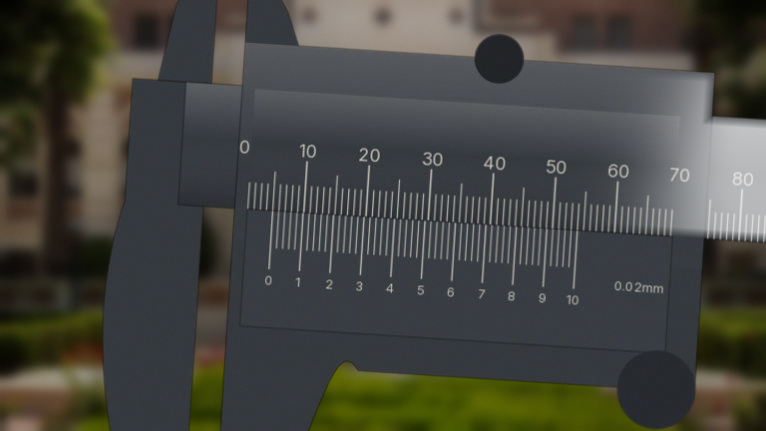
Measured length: 5.0 mm
